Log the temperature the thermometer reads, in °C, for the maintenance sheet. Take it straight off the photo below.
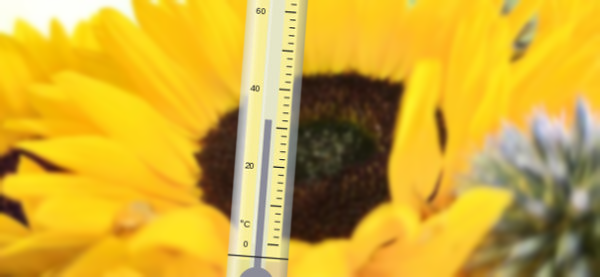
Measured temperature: 32 °C
